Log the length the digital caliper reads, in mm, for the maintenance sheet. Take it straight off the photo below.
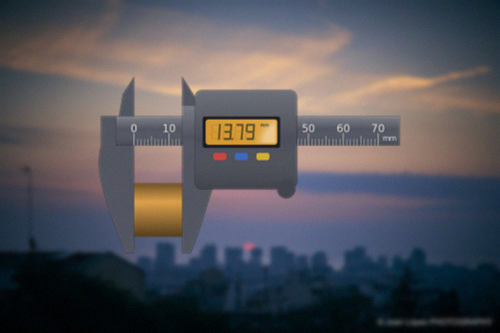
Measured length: 13.79 mm
